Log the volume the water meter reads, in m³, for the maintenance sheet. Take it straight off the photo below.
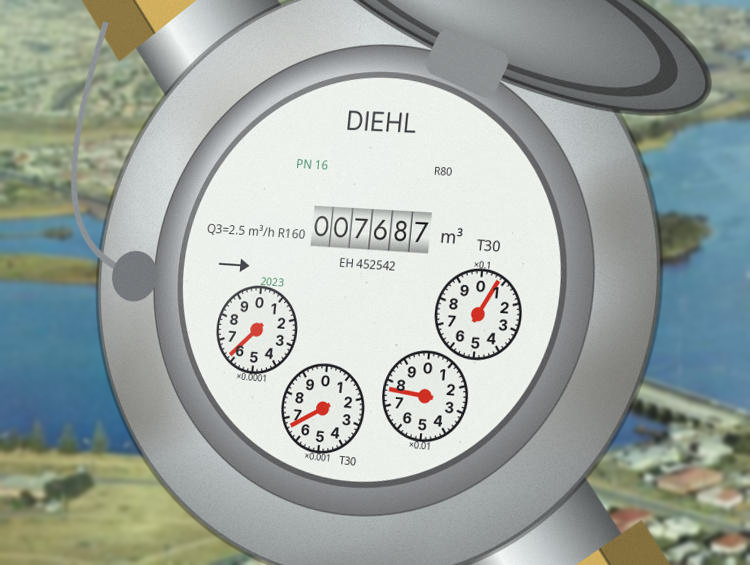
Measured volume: 7687.0766 m³
